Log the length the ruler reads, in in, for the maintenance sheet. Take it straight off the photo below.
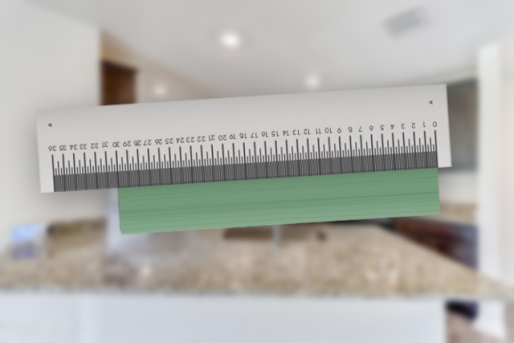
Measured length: 30 in
